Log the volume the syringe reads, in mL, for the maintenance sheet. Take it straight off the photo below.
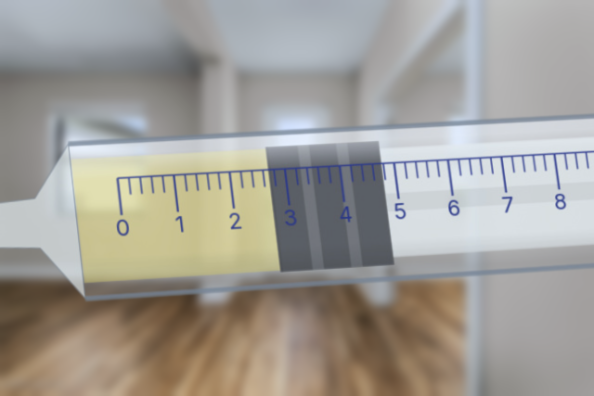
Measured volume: 2.7 mL
